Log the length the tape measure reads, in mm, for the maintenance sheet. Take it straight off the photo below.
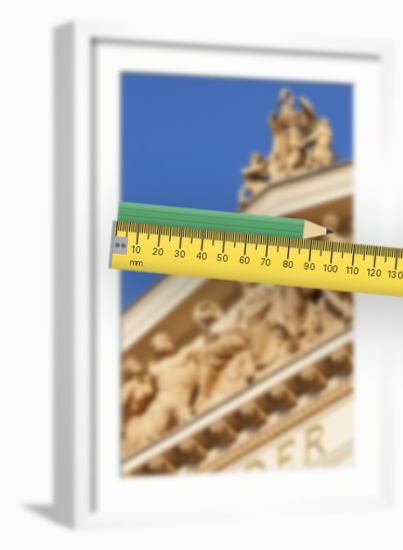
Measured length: 100 mm
